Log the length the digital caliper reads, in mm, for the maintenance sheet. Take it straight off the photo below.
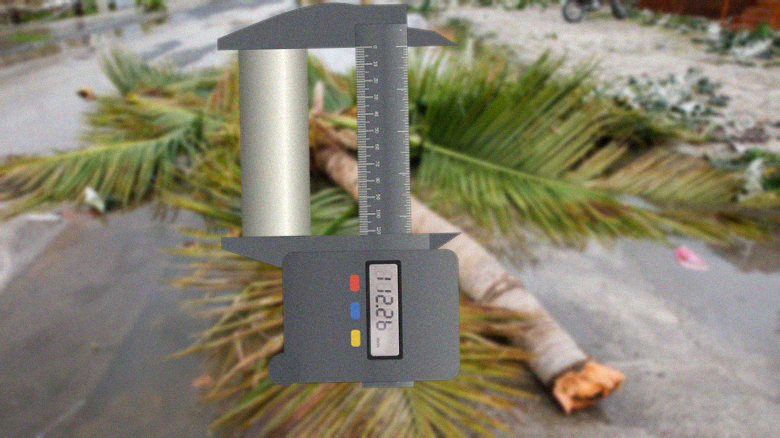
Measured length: 112.26 mm
